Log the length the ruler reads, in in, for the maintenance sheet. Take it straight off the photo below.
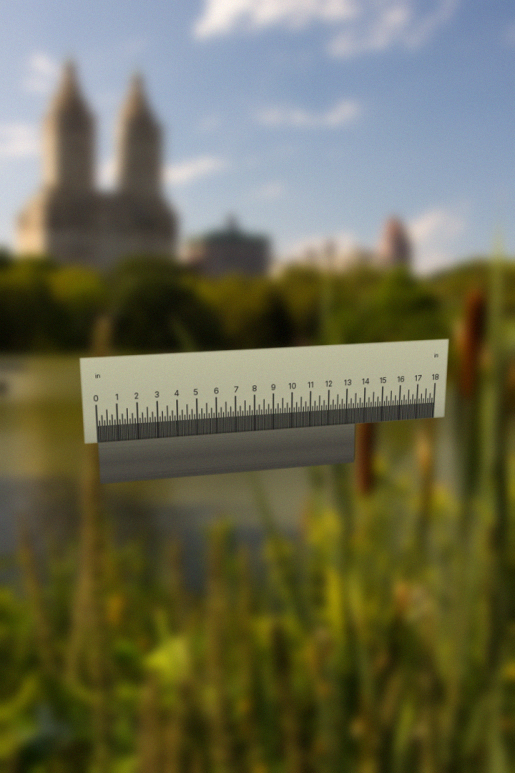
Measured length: 13.5 in
